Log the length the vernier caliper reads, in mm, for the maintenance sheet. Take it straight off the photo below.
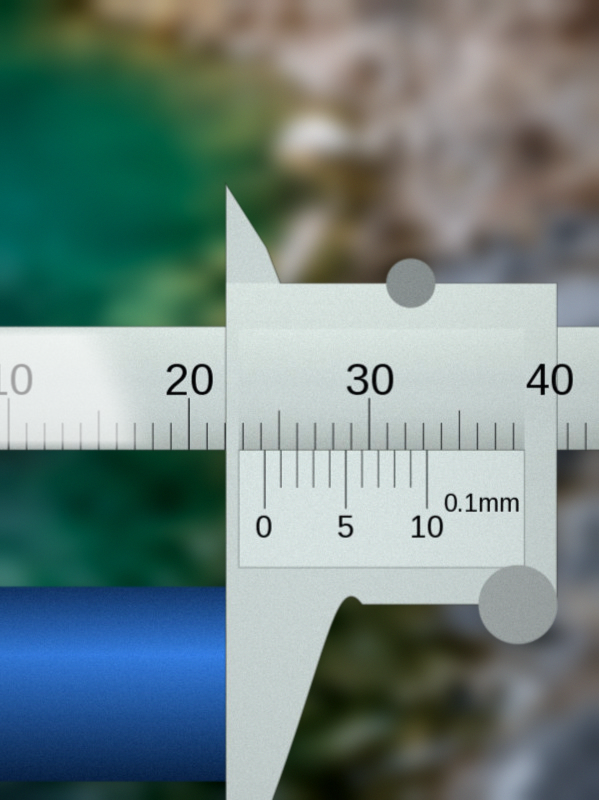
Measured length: 24.2 mm
